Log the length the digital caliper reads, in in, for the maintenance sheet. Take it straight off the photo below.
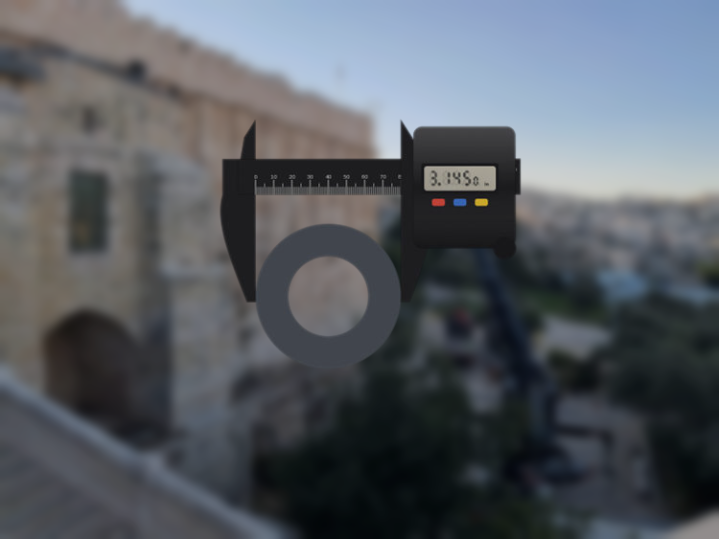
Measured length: 3.1450 in
